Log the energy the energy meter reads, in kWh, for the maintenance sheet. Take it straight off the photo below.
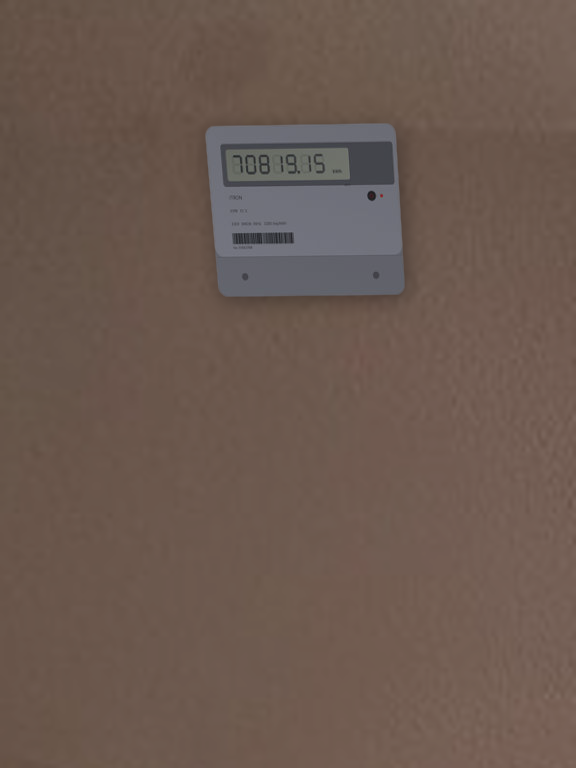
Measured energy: 70819.15 kWh
